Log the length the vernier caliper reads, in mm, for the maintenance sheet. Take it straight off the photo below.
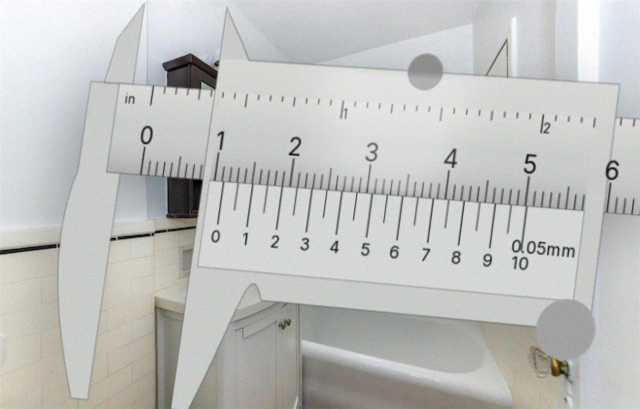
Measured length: 11.2 mm
